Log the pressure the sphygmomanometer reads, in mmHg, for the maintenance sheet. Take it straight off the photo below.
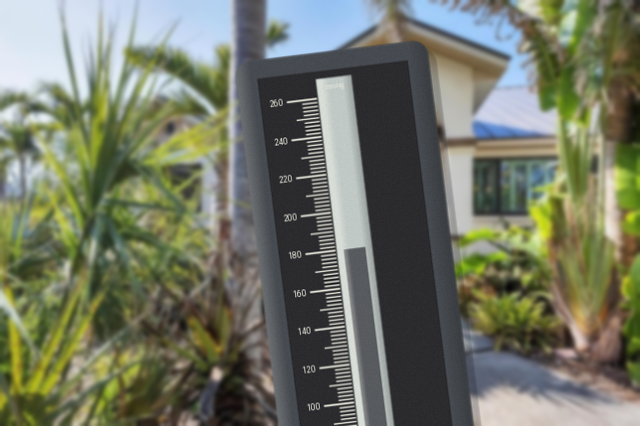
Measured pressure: 180 mmHg
